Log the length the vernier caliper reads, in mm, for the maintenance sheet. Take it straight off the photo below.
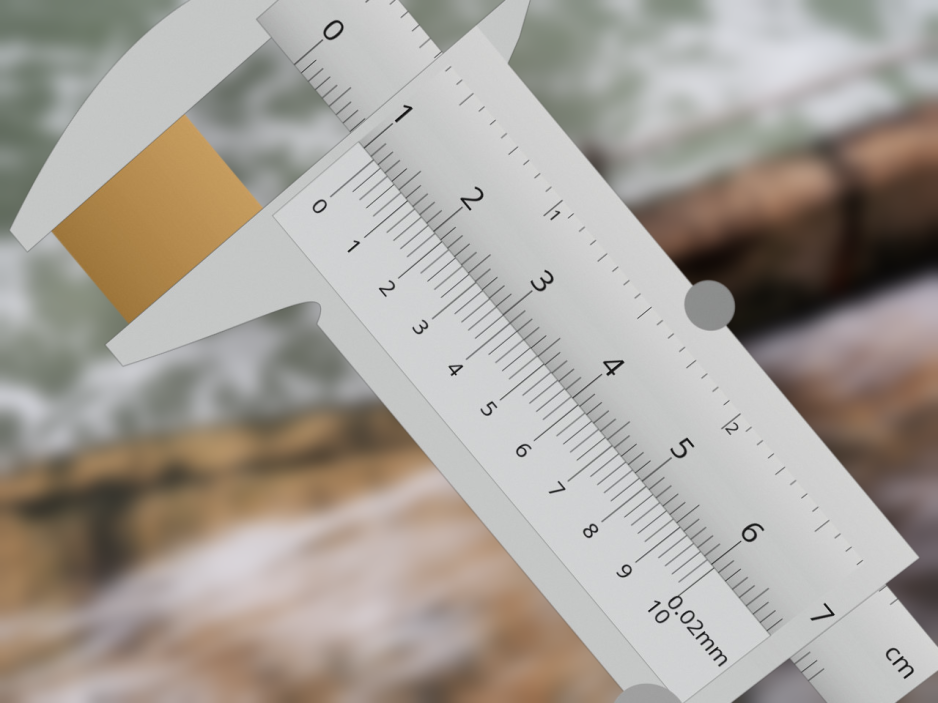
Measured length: 11.4 mm
